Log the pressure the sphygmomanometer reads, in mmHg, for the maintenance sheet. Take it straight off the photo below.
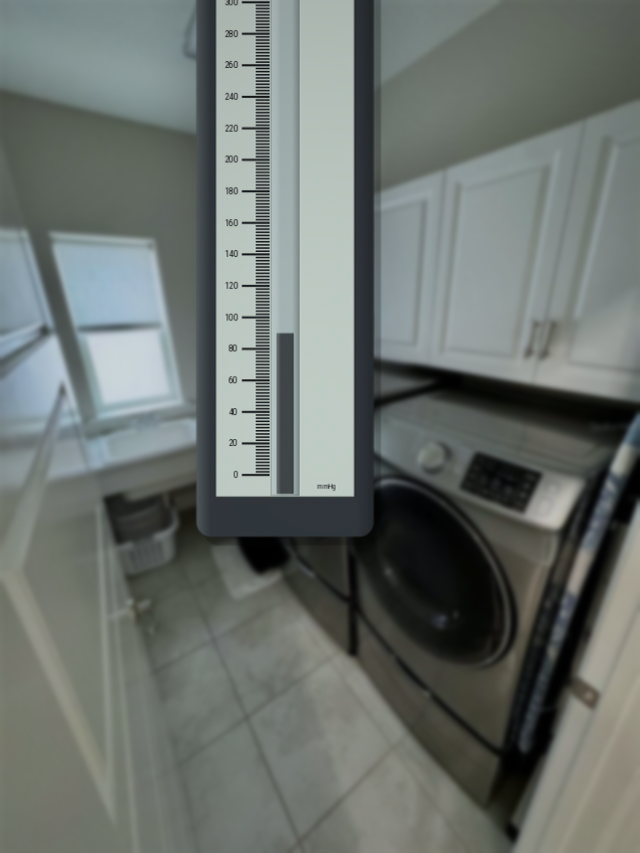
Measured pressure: 90 mmHg
